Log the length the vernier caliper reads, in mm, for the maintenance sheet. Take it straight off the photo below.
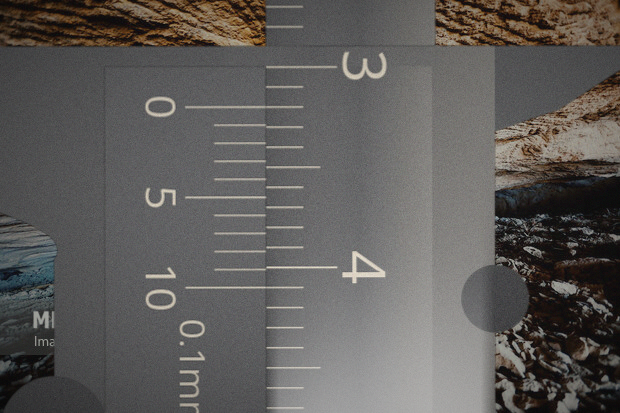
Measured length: 32.0 mm
